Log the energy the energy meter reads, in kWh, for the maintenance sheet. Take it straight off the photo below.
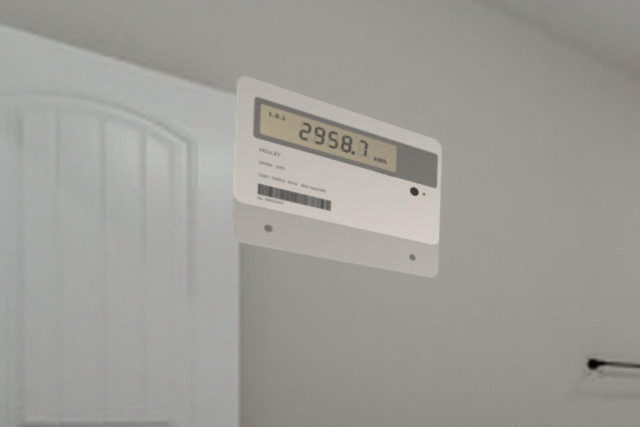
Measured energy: 2958.7 kWh
